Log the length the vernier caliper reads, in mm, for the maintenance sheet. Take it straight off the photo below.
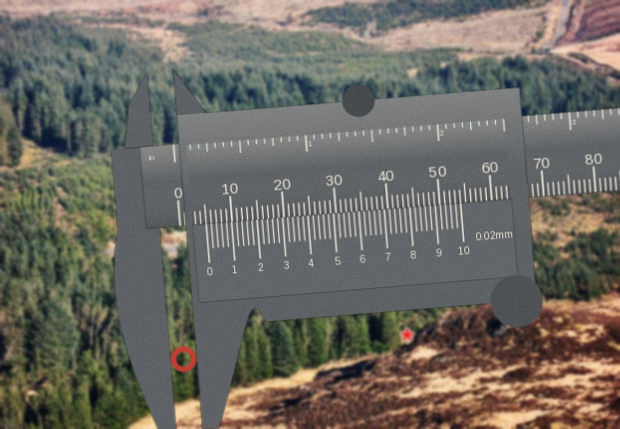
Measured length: 5.0 mm
